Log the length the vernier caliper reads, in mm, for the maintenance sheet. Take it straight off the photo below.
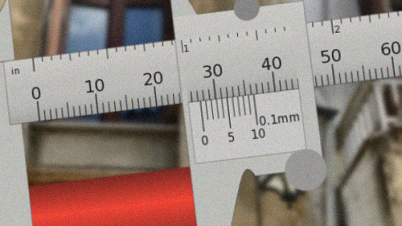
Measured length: 27.4 mm
